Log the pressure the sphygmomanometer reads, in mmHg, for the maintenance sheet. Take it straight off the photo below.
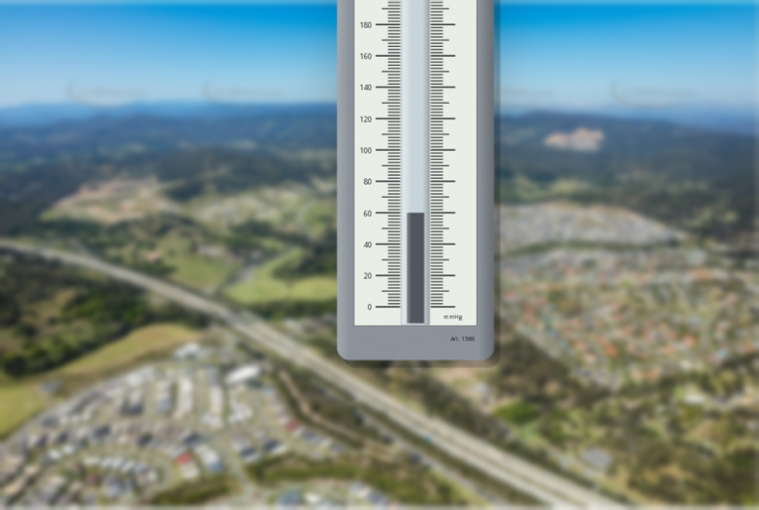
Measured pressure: 60 mmHg
